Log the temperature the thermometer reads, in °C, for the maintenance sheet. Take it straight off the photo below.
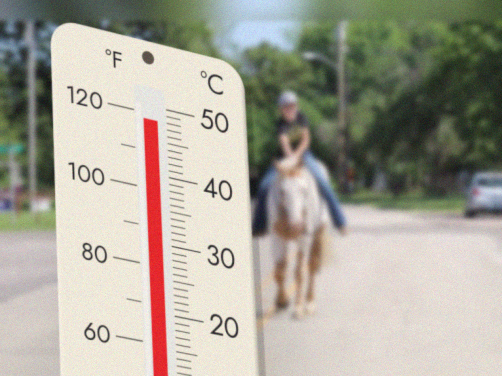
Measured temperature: 48 °C
